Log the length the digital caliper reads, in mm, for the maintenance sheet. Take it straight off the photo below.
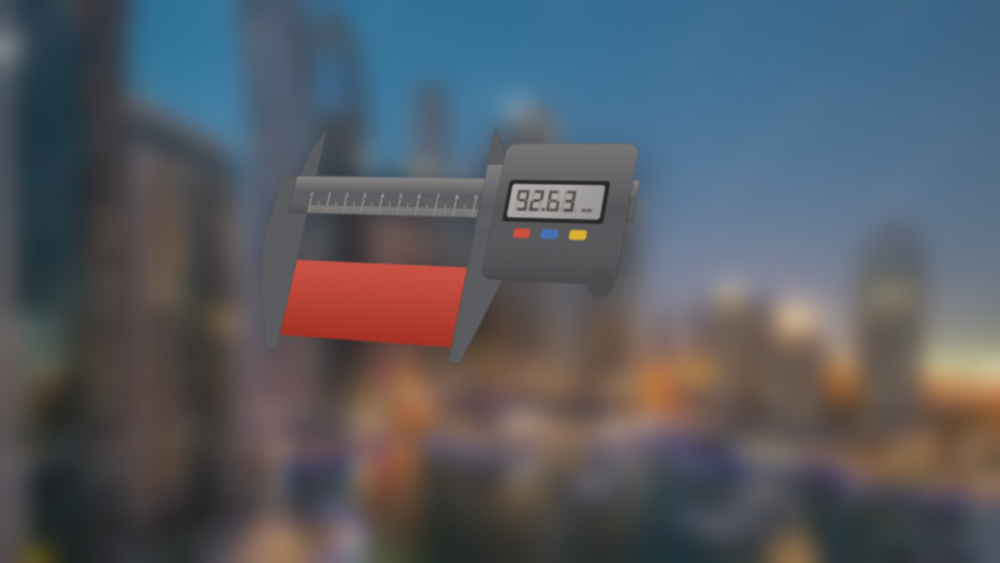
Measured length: 92.63 mm
